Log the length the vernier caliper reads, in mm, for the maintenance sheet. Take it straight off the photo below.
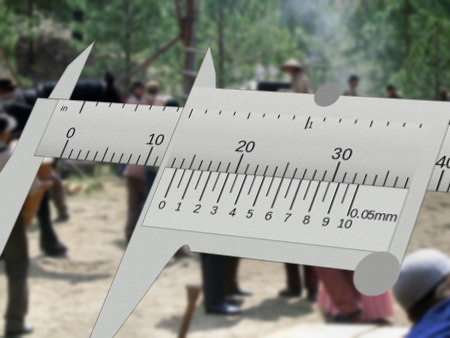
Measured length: 13.6 mm
